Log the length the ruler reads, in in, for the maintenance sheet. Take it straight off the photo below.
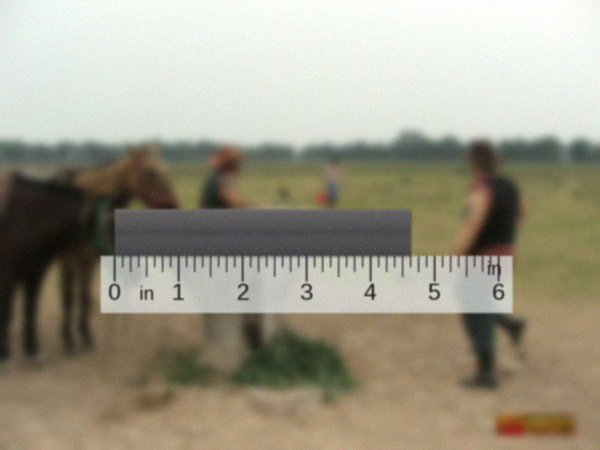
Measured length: 4.625 in
